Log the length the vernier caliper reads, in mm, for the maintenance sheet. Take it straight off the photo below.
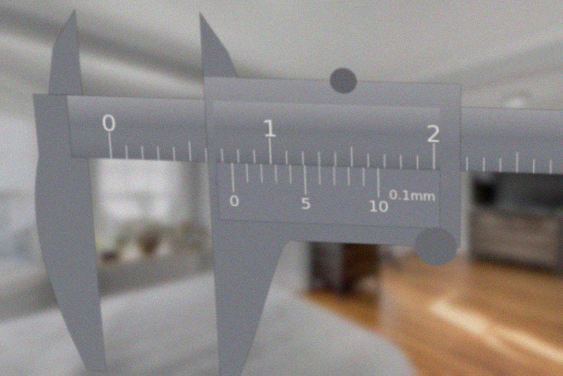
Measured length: 7.6 mm
